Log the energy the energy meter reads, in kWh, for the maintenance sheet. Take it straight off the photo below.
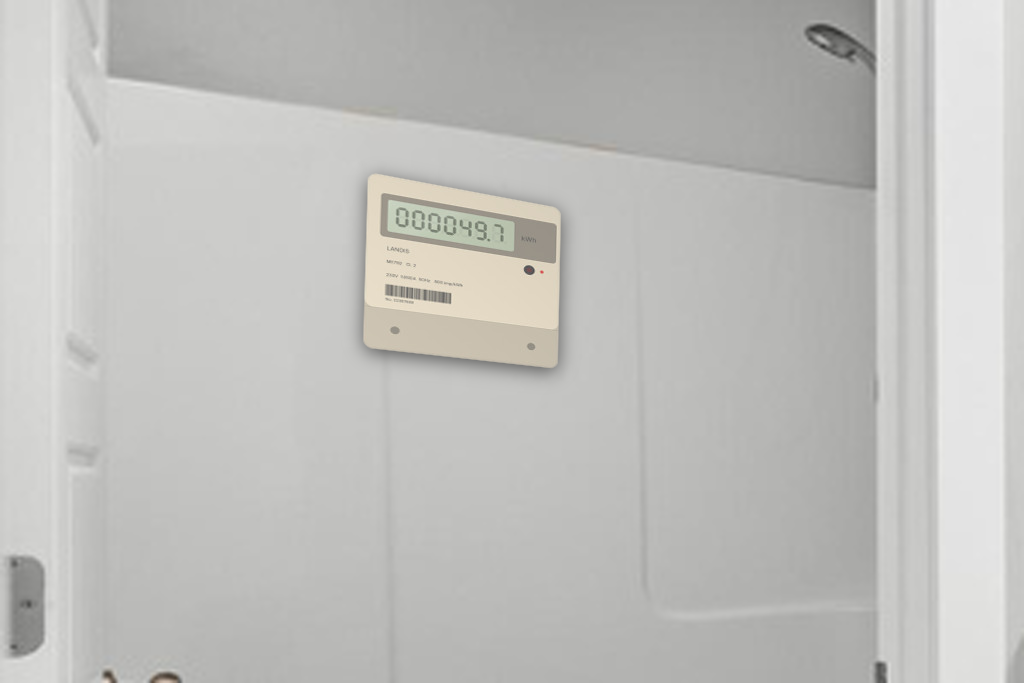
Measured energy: 49.7 kWh
